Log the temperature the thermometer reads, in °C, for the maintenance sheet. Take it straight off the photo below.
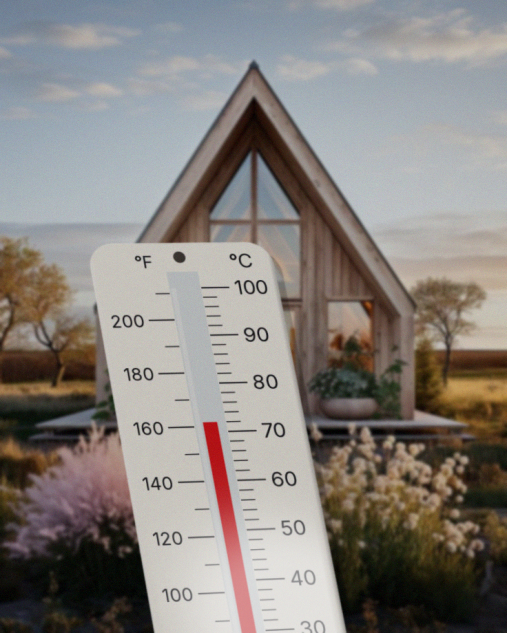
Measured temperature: 72 °C
